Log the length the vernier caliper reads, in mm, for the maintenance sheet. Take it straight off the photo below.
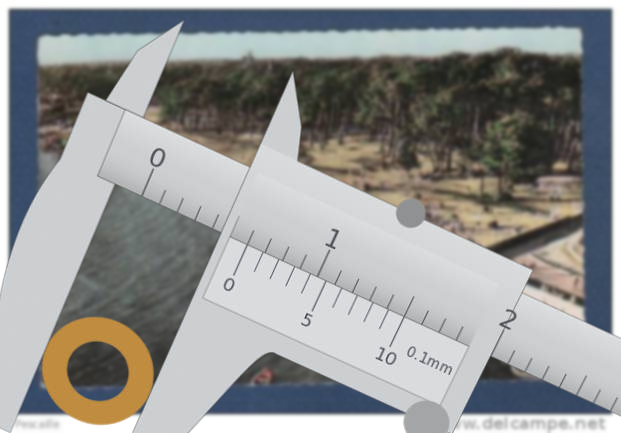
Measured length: 6.0 mm
